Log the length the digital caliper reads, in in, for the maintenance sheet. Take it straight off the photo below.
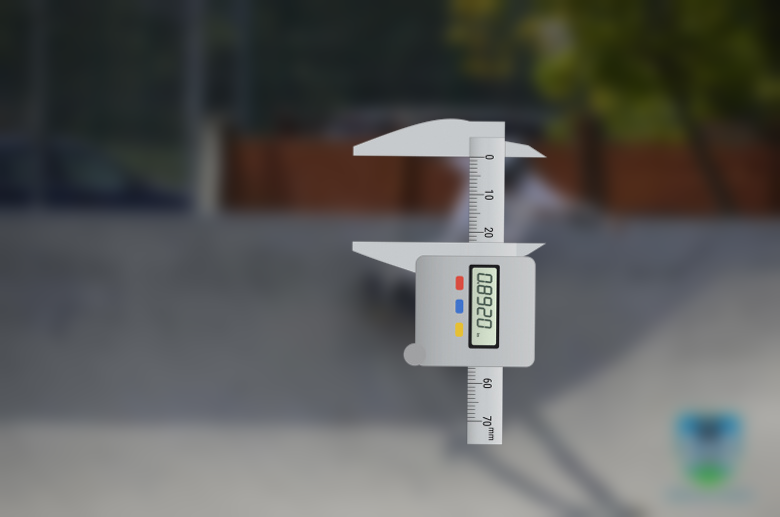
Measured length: 0.8920 in
